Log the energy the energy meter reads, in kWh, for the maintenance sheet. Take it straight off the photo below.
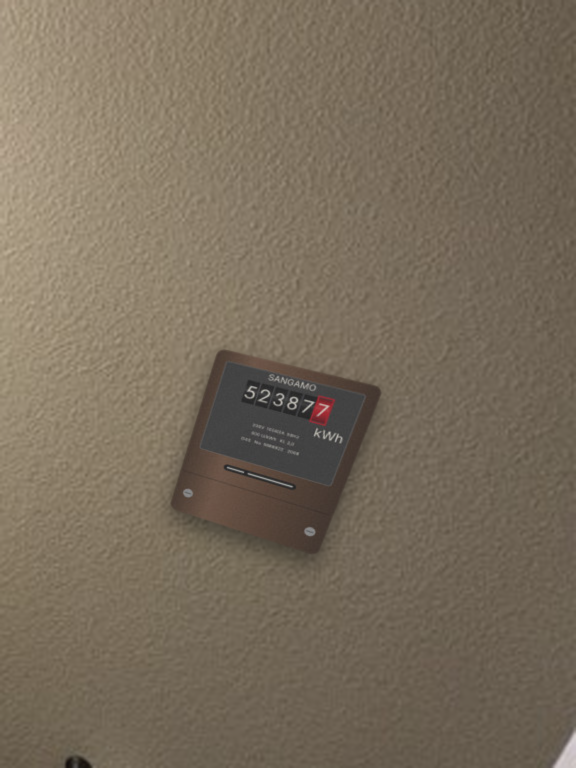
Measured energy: 52387.7 kWh
